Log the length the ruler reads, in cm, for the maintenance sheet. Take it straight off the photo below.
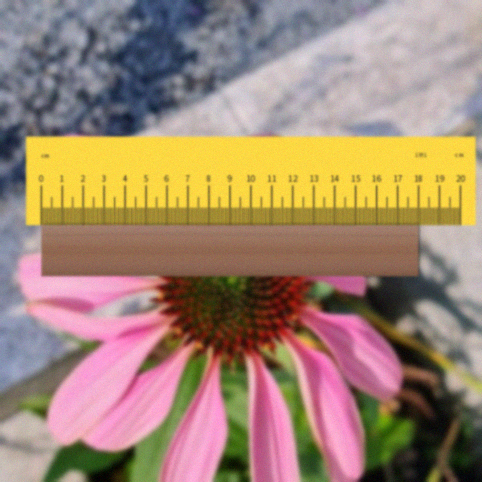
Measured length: 18 cm
